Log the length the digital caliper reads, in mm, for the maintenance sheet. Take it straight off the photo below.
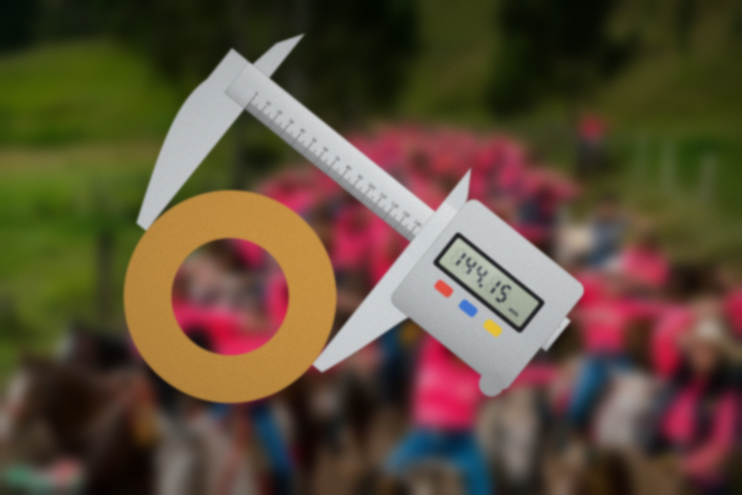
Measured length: 144.15 mm
